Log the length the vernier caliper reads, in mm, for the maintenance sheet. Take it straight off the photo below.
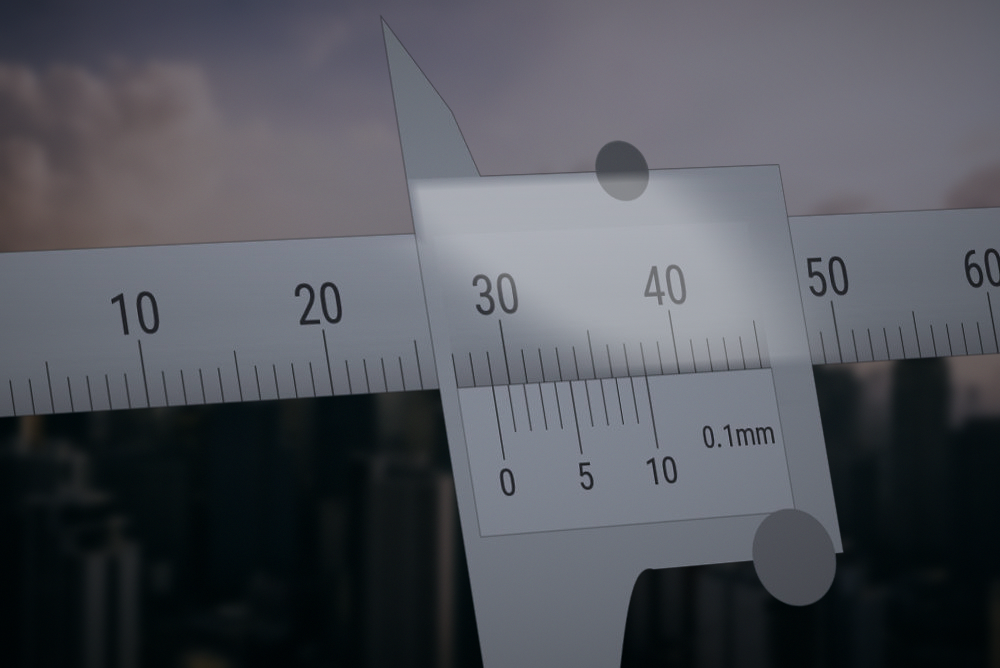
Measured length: 29.0 mm
